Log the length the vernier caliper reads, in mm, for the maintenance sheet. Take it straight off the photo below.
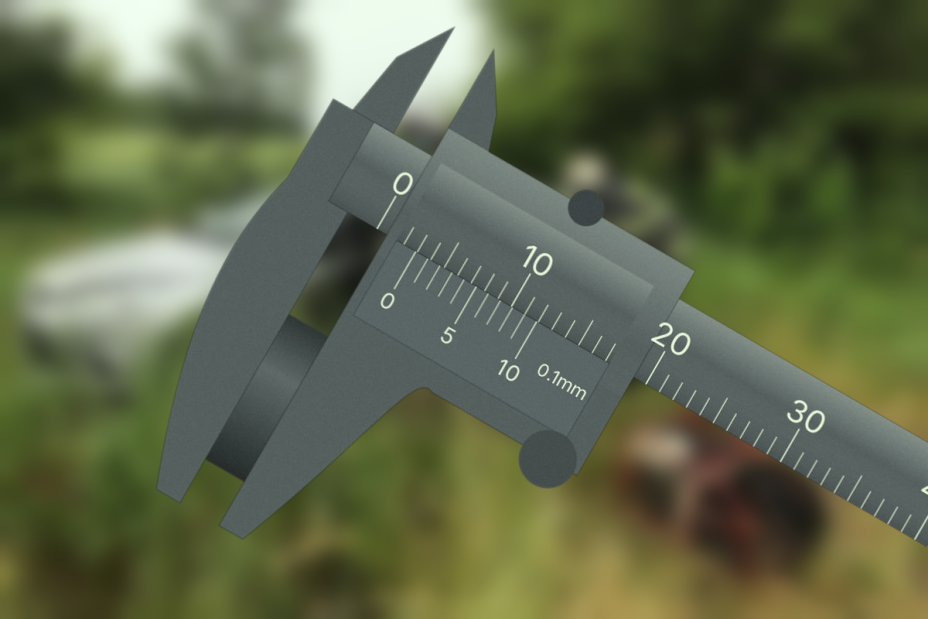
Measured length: 2.9 mm
